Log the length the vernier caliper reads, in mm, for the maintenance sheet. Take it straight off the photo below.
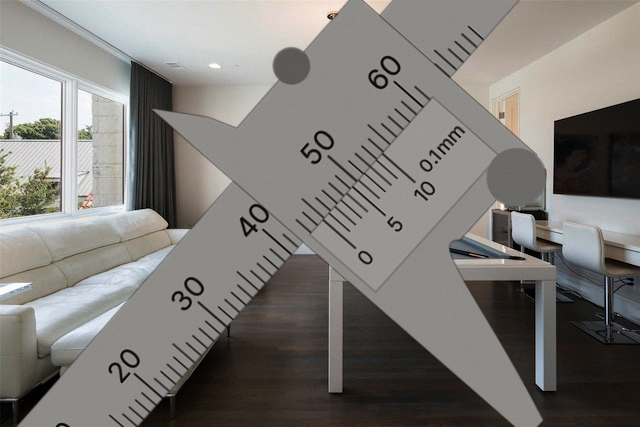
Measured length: 44.8 mm
